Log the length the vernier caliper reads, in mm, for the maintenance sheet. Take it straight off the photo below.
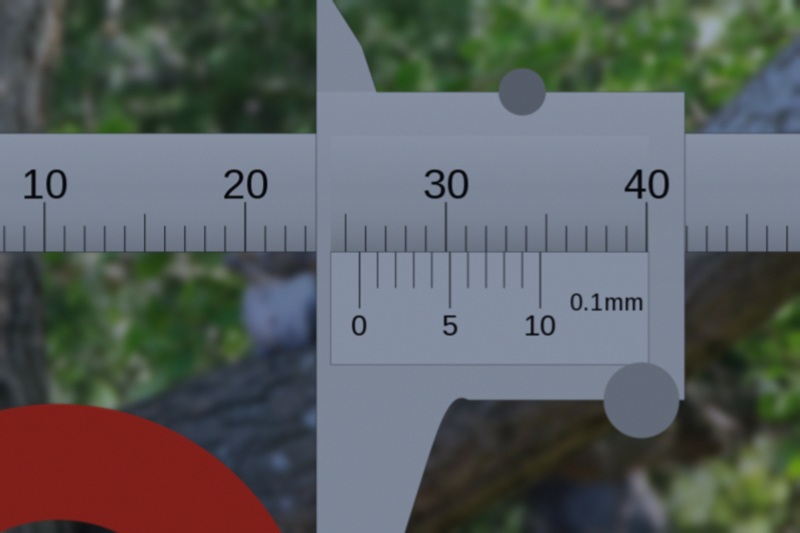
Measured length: 25.7 mm
